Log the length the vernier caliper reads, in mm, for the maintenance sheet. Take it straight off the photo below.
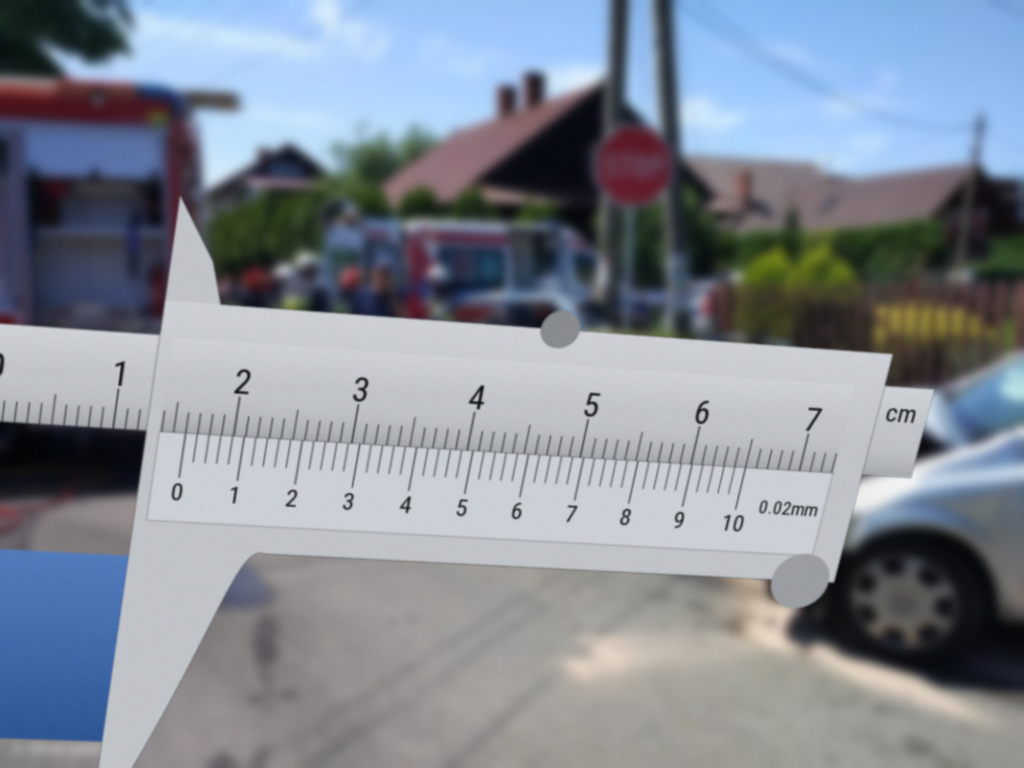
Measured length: 16.0 mm
